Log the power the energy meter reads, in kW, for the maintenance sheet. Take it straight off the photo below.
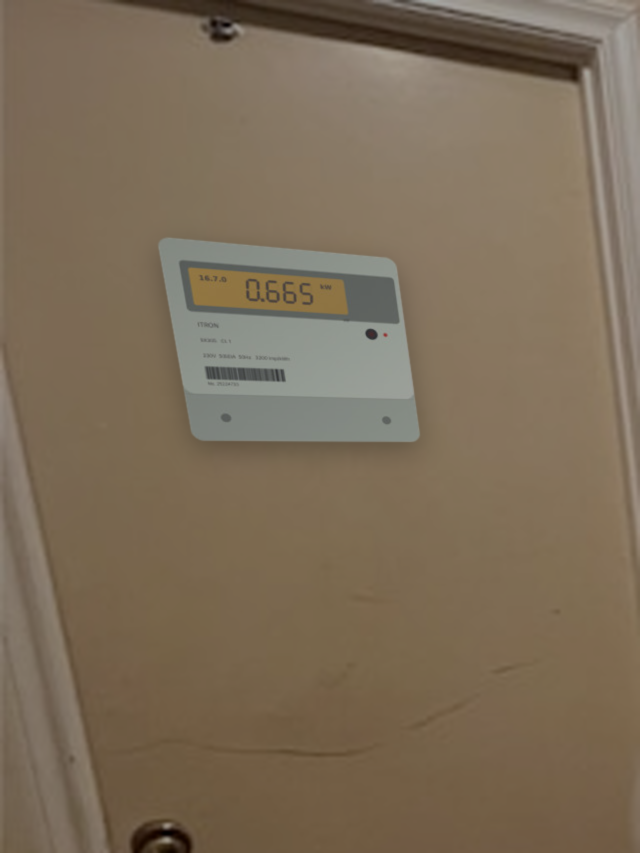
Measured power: 0.665 kW
